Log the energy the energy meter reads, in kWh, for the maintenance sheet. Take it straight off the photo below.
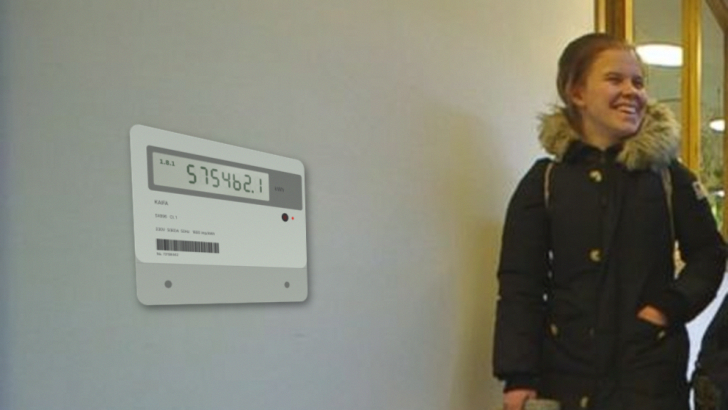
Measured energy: 575462.1 kWh
